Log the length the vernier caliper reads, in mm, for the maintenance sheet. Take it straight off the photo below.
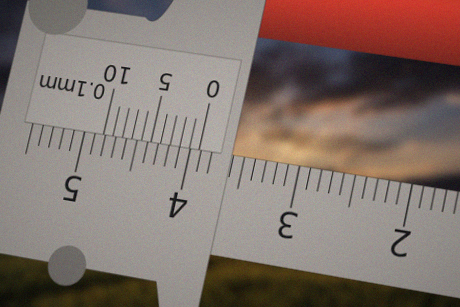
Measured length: 39.2 mm
